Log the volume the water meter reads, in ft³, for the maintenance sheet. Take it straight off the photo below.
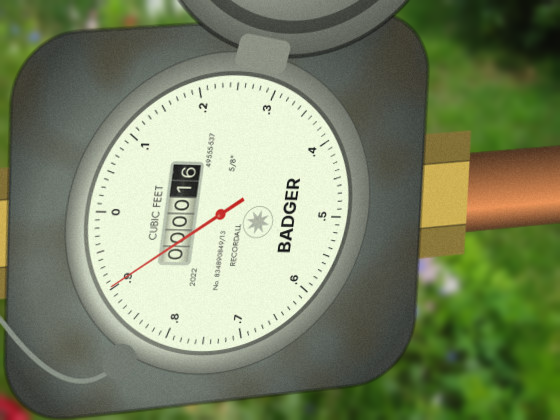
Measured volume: 15.90 ft³
